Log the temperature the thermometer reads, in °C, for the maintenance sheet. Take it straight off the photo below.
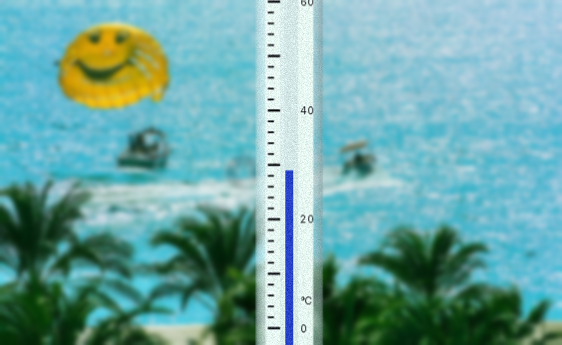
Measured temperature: 29 °C
